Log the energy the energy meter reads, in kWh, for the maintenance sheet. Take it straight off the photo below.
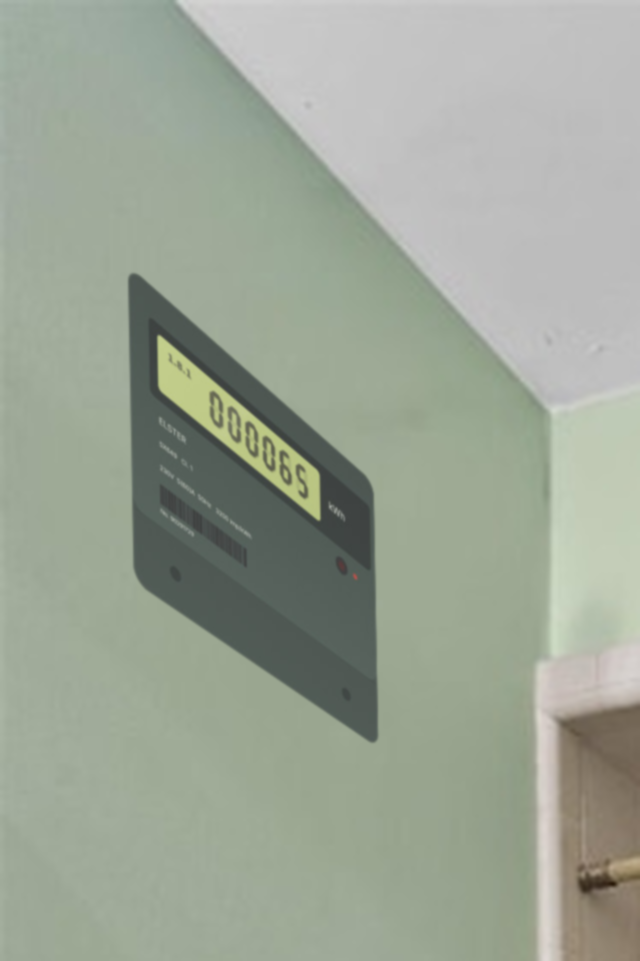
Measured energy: 65 kWh
